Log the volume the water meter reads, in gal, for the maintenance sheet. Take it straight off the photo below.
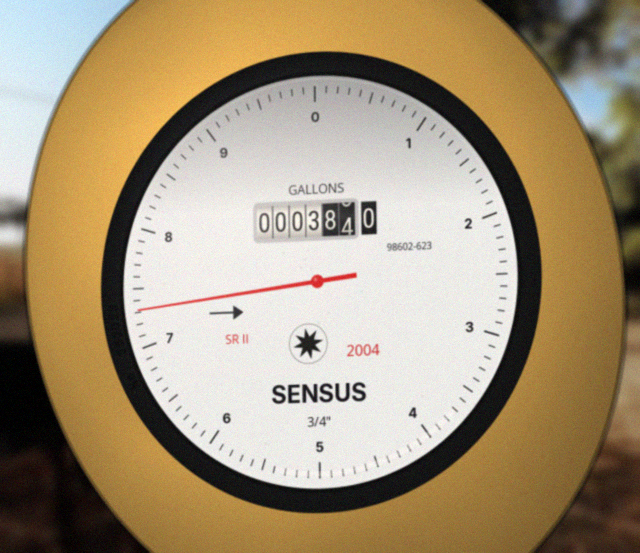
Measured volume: 3837.3 gal
